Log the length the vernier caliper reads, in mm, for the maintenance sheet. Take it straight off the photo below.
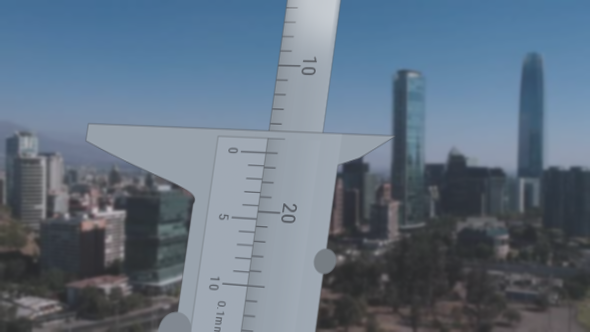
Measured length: 16.0 mm
